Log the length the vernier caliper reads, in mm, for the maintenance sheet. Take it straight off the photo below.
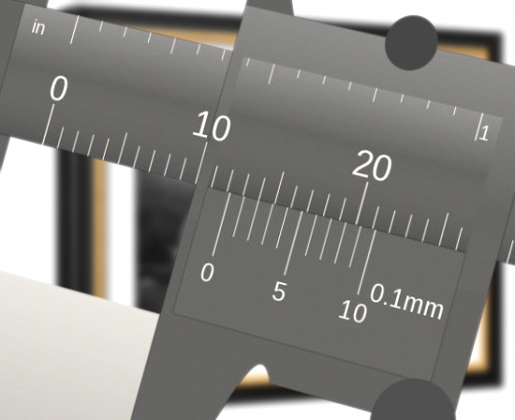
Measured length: 12.2 mm
